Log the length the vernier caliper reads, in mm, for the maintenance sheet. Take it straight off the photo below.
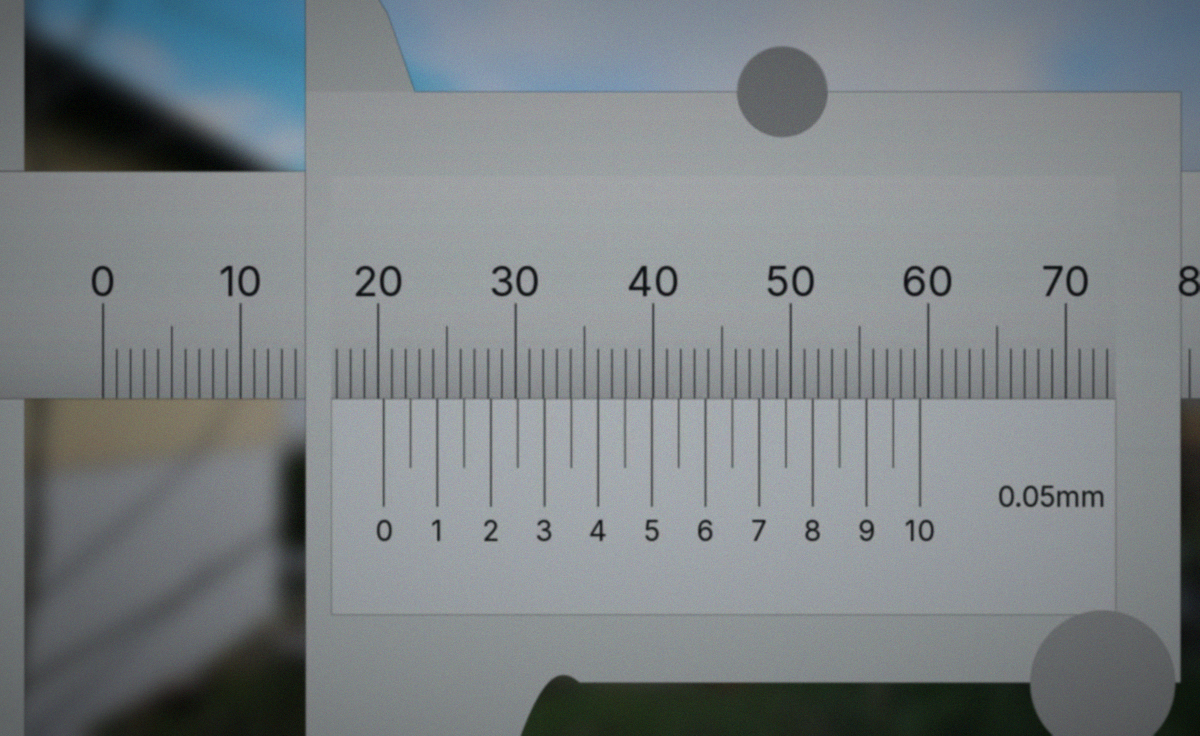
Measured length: 20.4 mm
